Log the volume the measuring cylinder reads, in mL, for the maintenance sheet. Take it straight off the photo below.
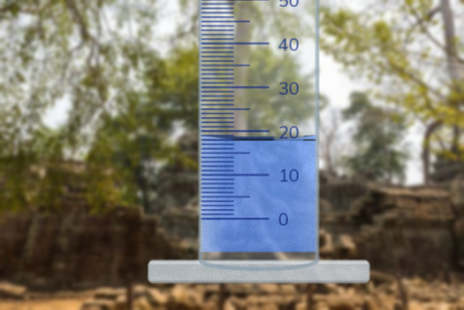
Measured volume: 18 mL
